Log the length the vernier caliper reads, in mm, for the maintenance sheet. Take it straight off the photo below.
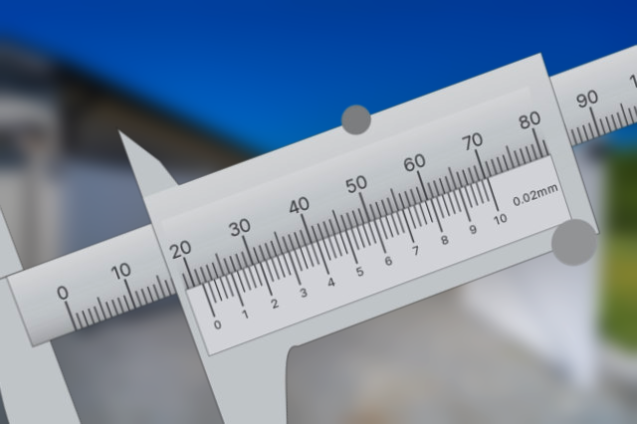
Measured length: 21.4 mm
